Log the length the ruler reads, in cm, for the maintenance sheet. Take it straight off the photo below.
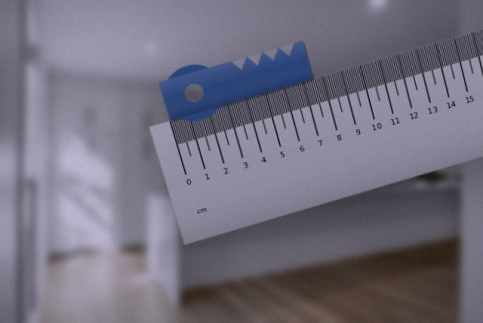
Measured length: 7.5 cm
